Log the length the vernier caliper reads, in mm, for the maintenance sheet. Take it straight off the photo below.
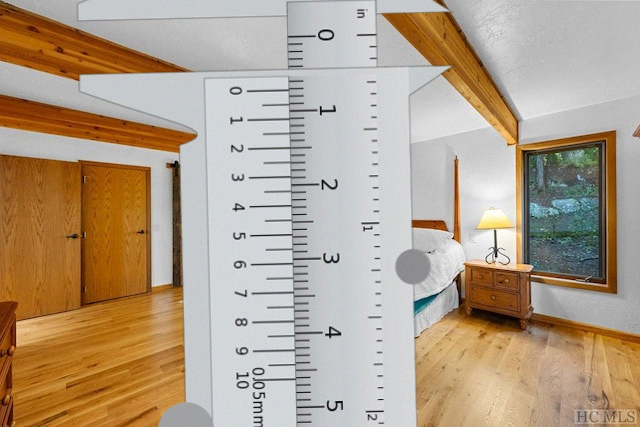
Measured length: 7.2 mm
